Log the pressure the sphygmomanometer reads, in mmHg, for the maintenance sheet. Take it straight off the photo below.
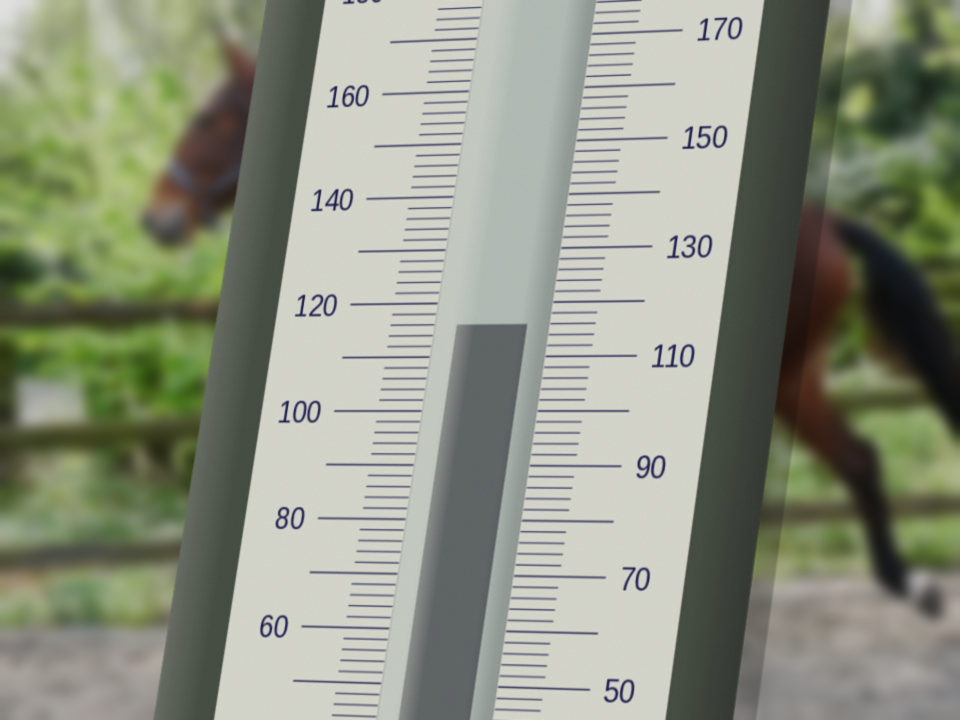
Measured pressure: 116 mmHg
